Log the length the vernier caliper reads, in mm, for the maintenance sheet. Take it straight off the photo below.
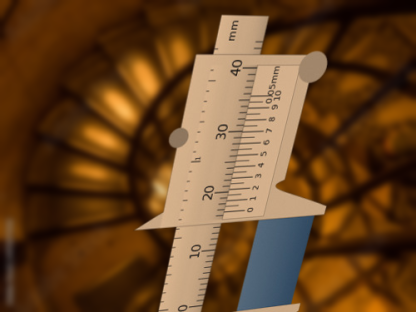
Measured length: 16.6 mm
